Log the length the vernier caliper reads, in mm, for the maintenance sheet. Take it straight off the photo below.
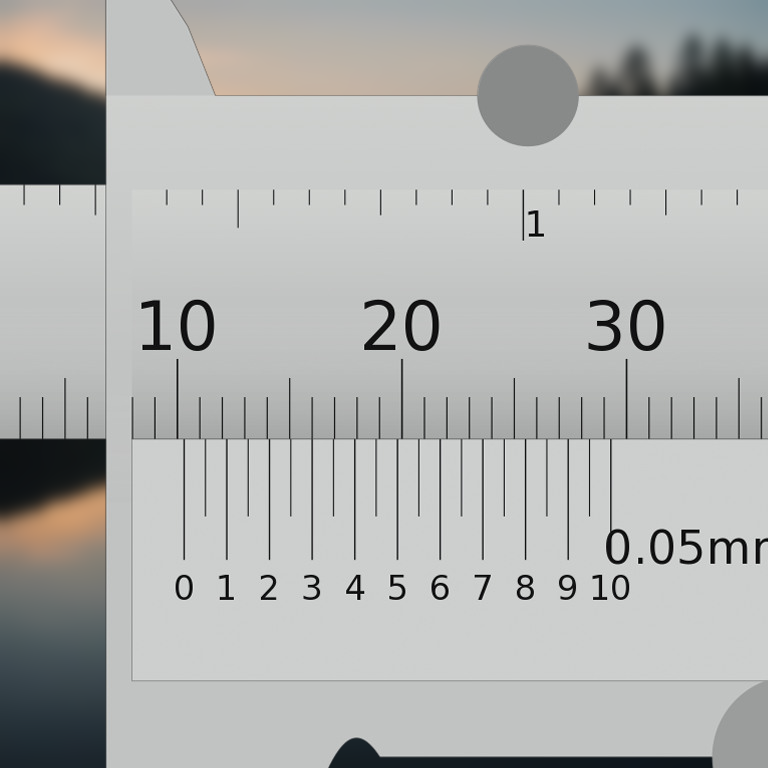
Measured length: 10.3 mm
